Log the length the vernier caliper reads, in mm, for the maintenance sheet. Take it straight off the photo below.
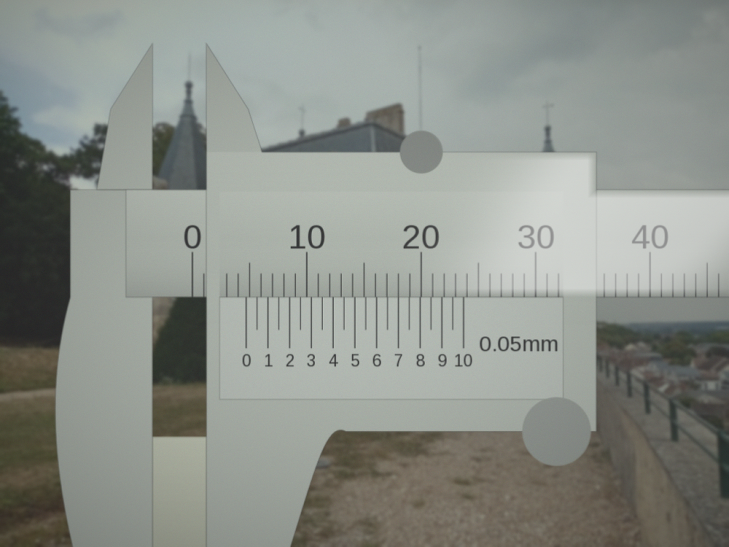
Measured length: 4.7 mm
